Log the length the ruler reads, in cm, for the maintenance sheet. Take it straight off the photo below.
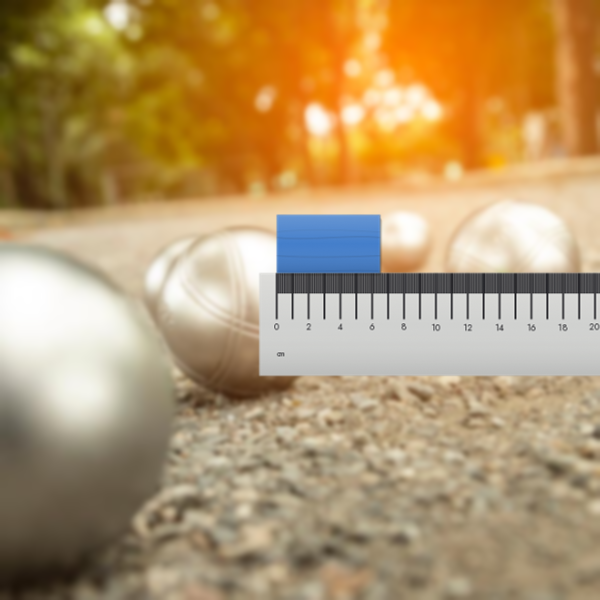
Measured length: 6.5 cm
